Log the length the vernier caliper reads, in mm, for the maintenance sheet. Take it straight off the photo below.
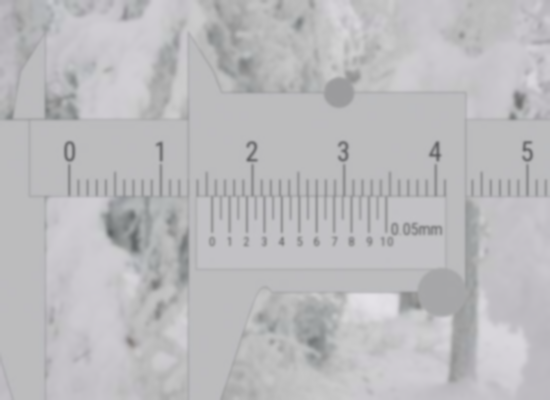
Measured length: 15.6 mm
